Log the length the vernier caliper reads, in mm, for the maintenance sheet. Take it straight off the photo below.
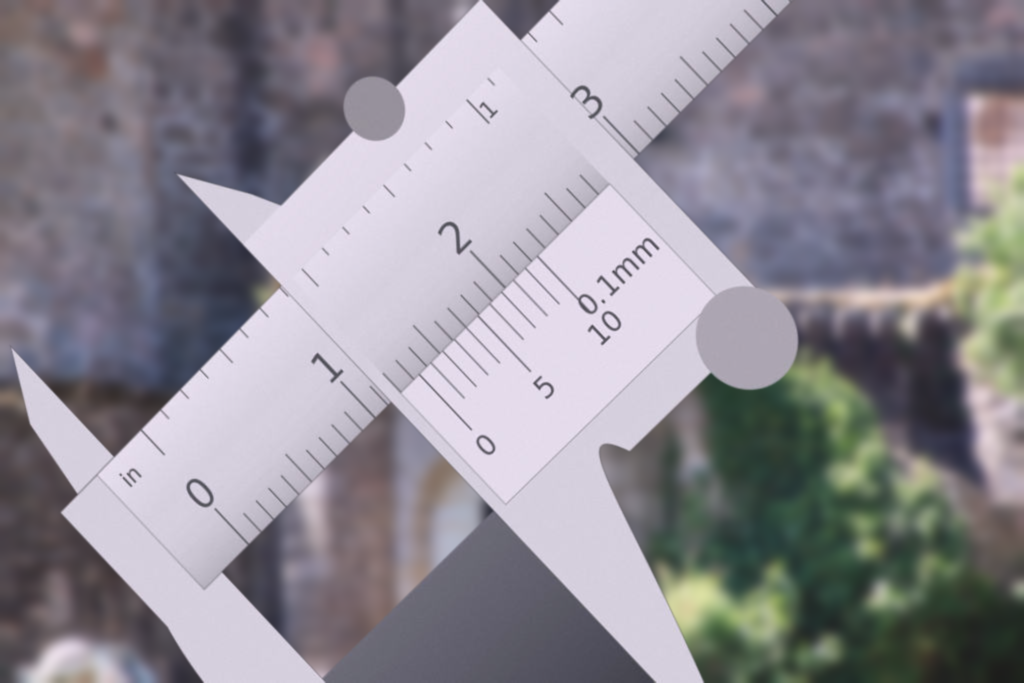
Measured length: 13.4 mm
